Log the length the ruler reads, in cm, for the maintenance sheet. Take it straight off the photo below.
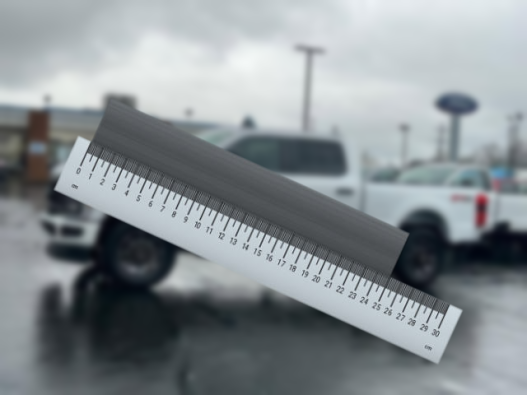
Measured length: 25 cm
